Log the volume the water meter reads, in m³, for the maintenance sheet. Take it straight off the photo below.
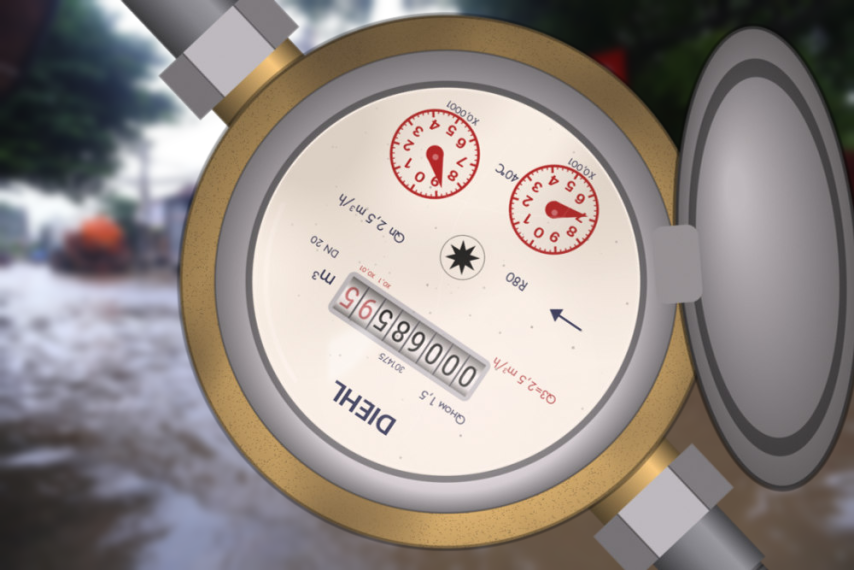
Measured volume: 685.9568 m³
